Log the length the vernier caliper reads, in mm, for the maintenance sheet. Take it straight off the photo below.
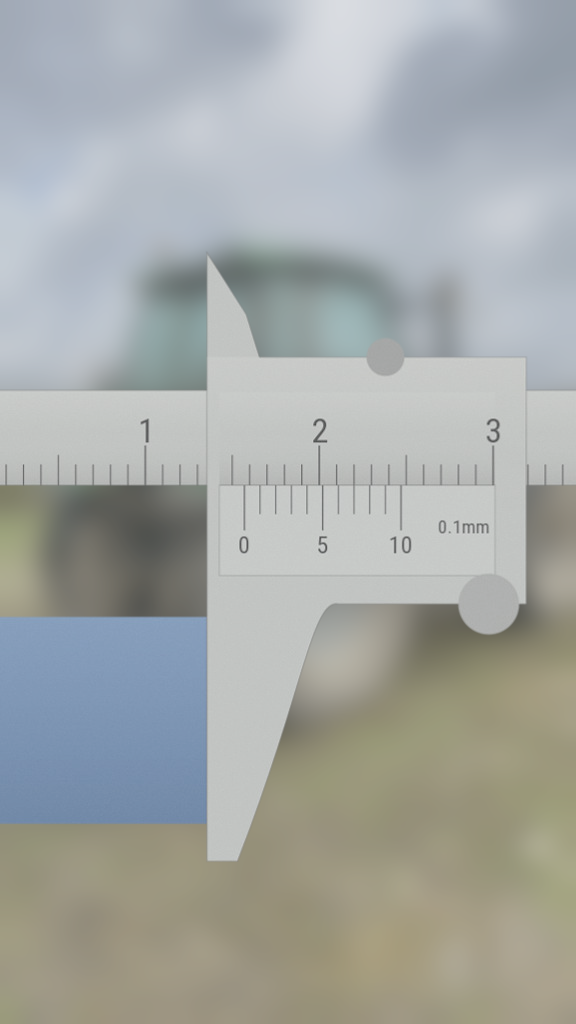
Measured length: 15.7 mm
